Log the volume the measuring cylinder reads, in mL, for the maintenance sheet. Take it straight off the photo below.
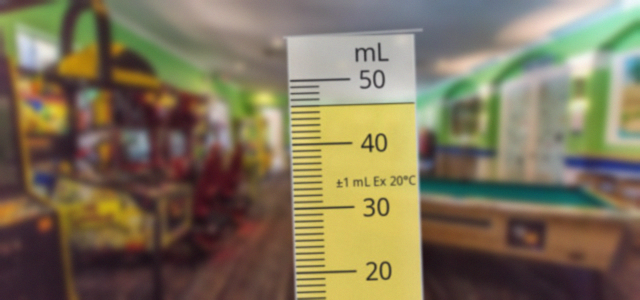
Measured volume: 46 mL
